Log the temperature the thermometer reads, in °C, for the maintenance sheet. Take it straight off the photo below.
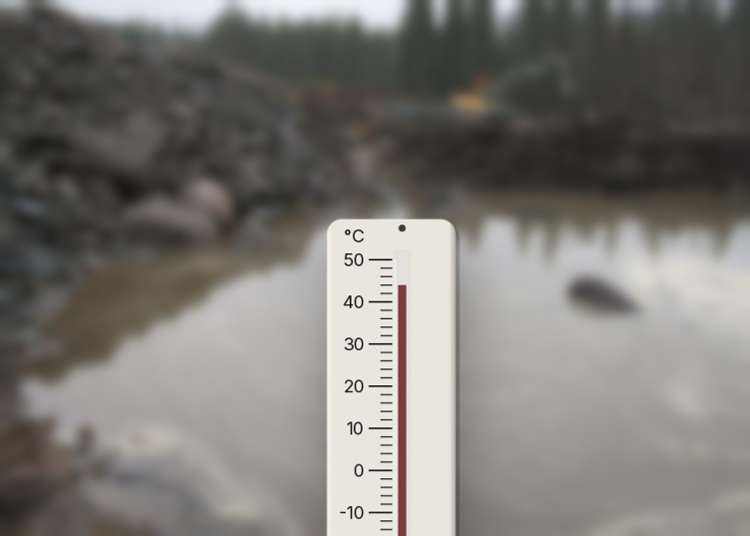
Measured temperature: 44 °C
